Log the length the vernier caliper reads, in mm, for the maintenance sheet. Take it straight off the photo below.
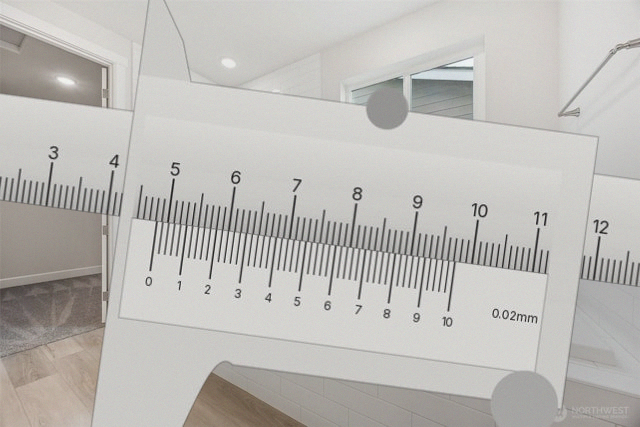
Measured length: 48.2 mm
